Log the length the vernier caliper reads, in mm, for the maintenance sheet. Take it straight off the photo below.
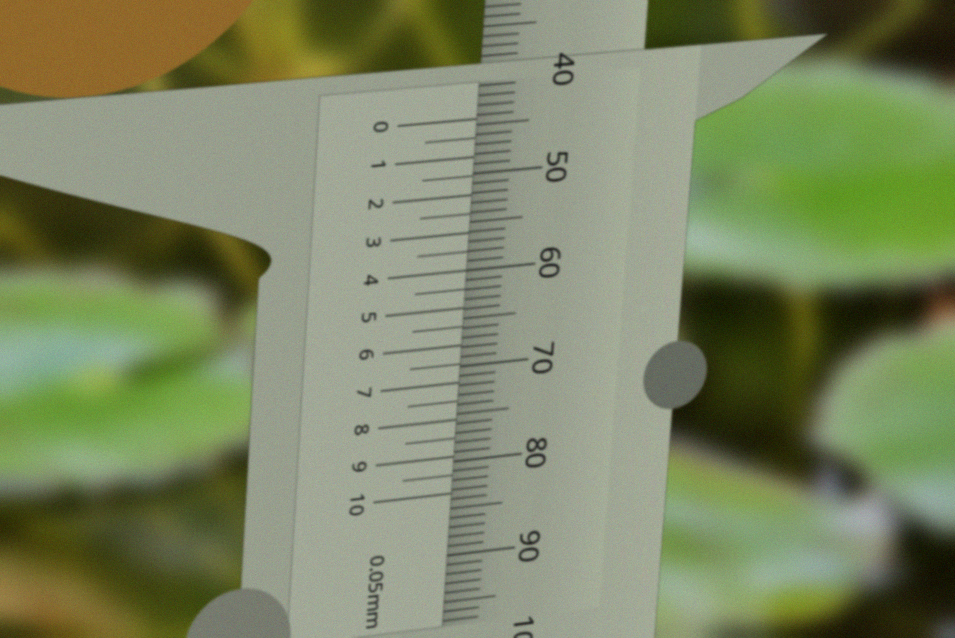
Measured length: 44.4 mm
